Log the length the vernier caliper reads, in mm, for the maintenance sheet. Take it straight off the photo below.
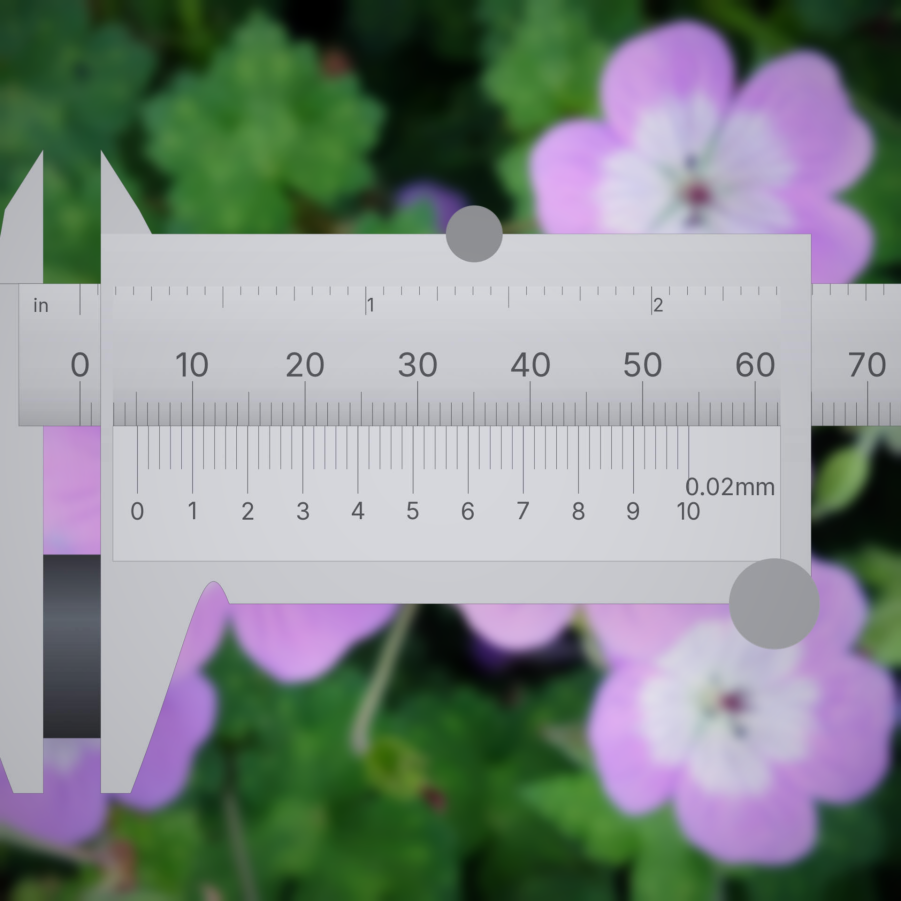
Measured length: 5.1 mm
